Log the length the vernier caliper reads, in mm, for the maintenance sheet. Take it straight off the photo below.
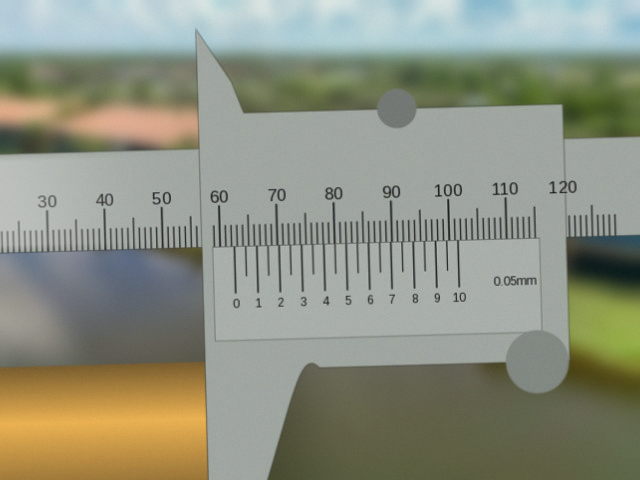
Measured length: 62.5 mm
